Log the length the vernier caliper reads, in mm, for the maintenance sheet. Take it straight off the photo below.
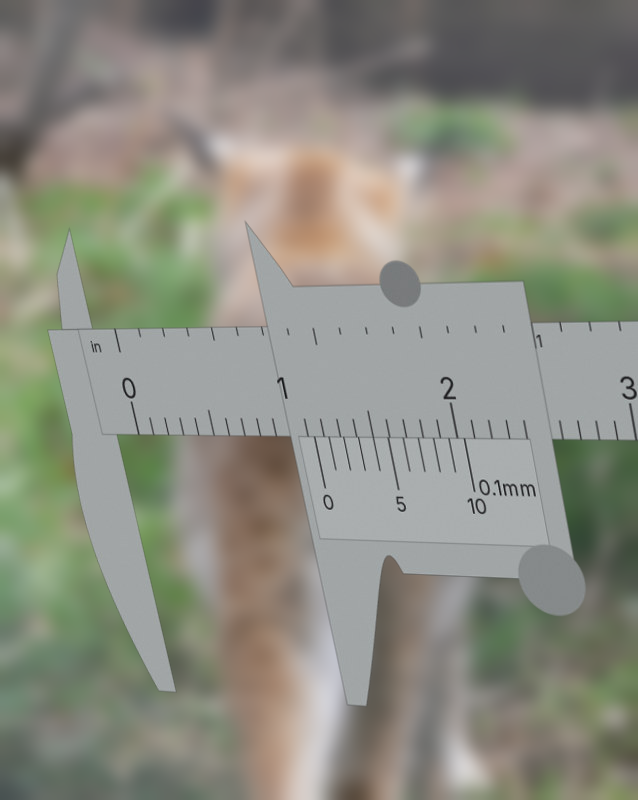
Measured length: 11.4 mm
